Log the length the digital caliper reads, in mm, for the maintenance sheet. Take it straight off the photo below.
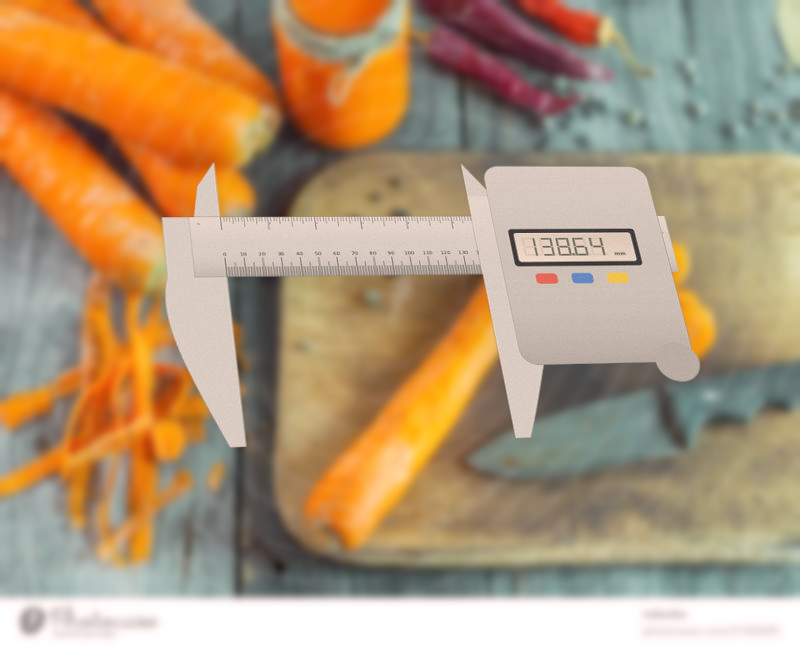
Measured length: 138.64 mm
